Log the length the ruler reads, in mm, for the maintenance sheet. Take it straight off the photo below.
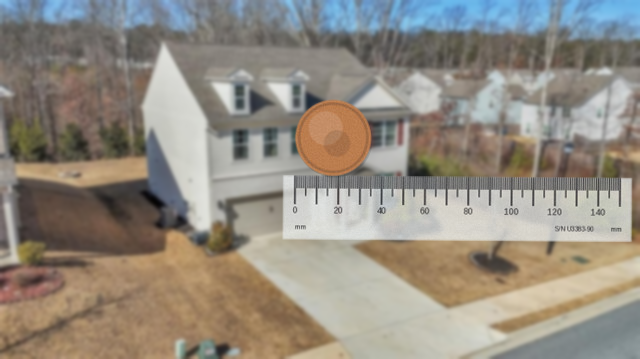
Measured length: 35 mm
